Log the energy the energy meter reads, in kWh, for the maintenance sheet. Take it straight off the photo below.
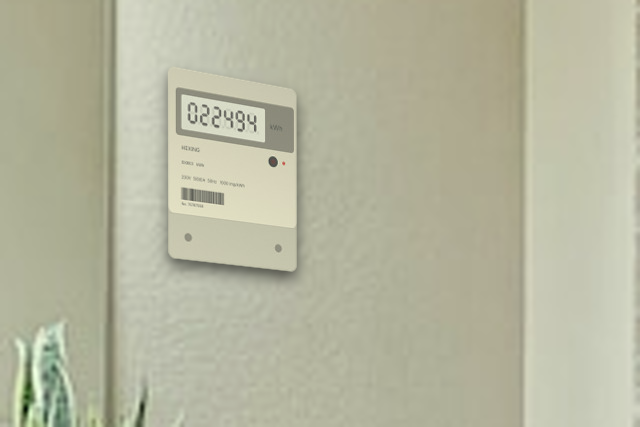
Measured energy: 22494 kWh
